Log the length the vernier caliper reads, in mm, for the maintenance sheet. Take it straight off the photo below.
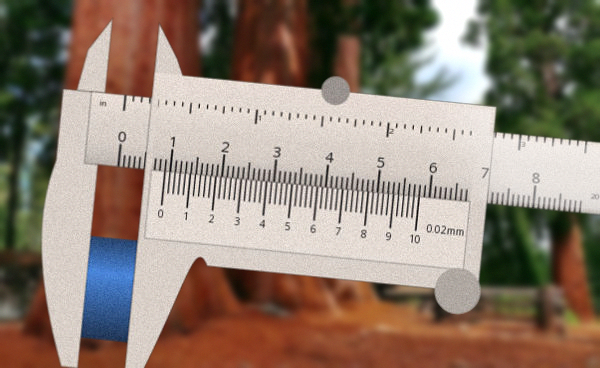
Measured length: 9.0 mm
